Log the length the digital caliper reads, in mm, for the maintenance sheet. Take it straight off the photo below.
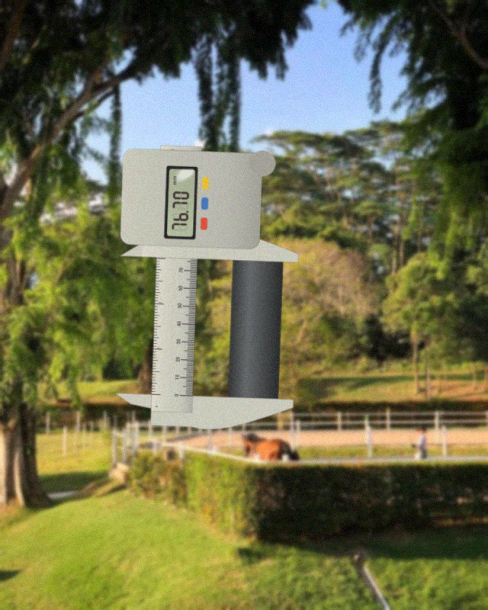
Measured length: 76.70 mm
